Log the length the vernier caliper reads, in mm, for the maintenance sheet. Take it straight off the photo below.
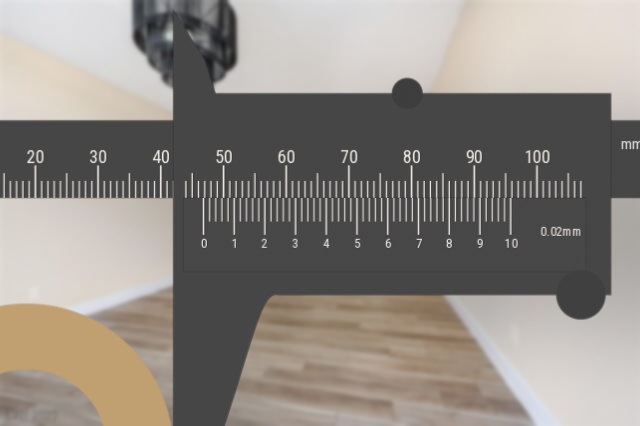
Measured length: 46.8 mm
